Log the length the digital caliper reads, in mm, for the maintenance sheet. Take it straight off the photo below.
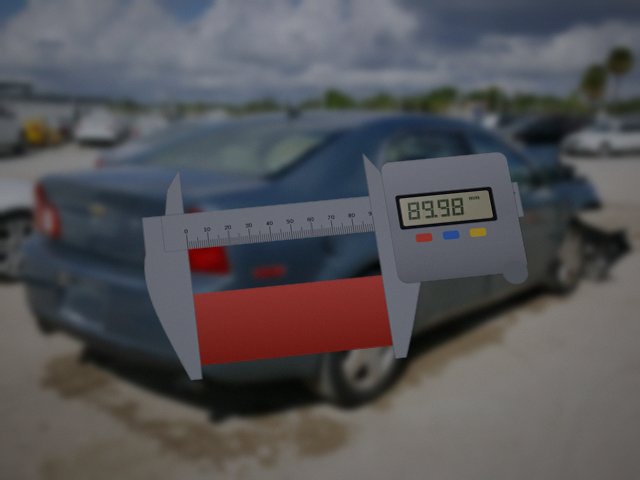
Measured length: 89.98 mm
